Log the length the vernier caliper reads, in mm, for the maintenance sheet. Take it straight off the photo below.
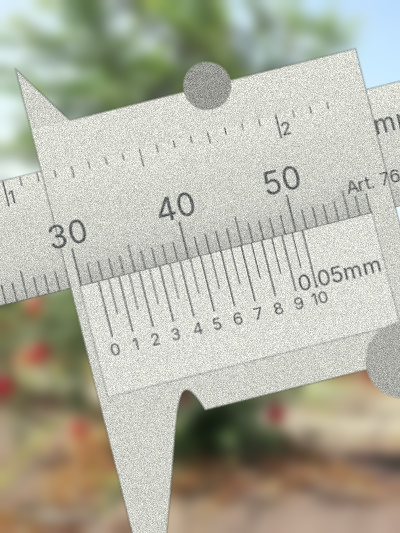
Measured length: 31.6 mm
